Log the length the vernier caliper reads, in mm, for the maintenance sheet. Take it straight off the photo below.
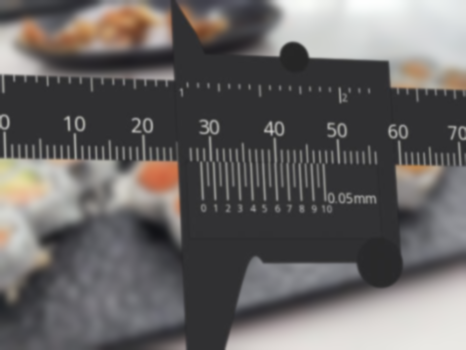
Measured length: 28.5 mm
